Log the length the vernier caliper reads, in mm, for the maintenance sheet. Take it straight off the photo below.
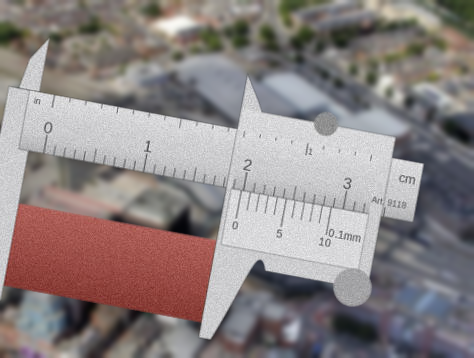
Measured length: 19.8 mm
